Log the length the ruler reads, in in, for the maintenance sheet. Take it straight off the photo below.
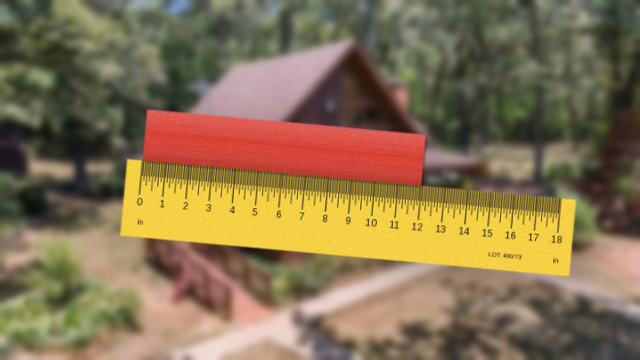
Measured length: 12 in
